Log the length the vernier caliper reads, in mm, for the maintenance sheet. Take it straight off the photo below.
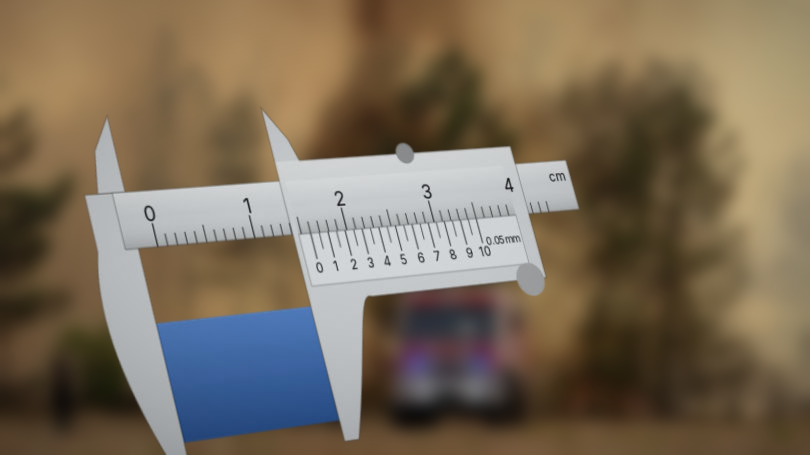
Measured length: 16.0 mm
